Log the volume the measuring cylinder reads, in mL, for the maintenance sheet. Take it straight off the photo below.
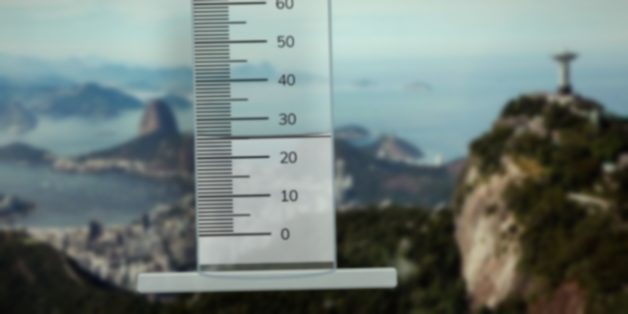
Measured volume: 25 mL
